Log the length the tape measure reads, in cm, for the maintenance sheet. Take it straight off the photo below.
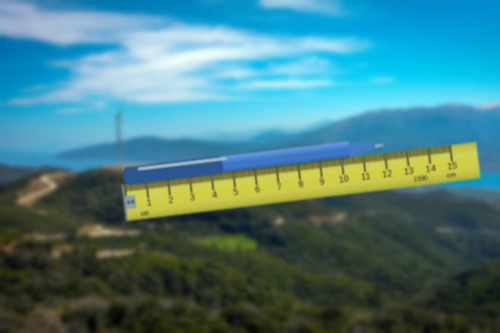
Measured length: 12 cm
